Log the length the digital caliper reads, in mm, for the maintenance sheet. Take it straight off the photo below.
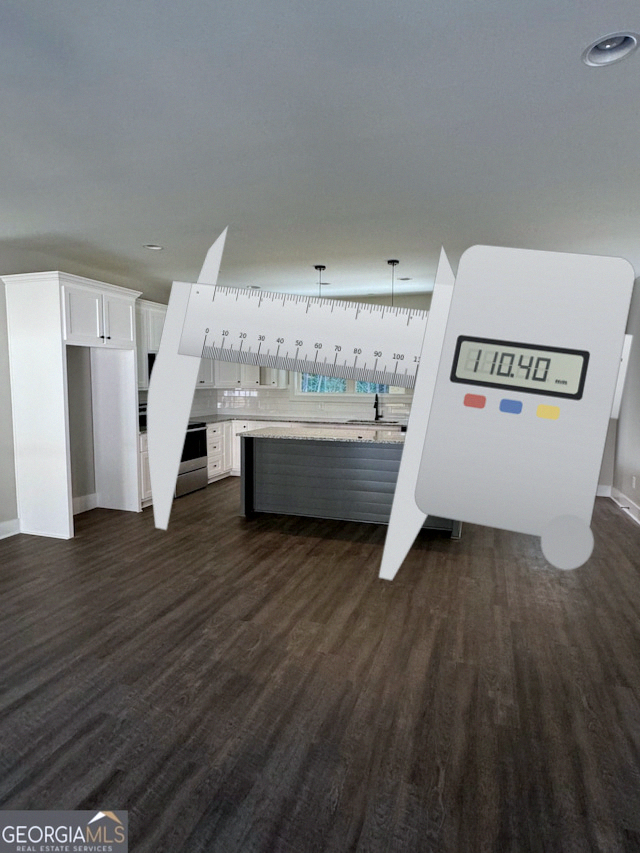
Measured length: 110.40 mm
